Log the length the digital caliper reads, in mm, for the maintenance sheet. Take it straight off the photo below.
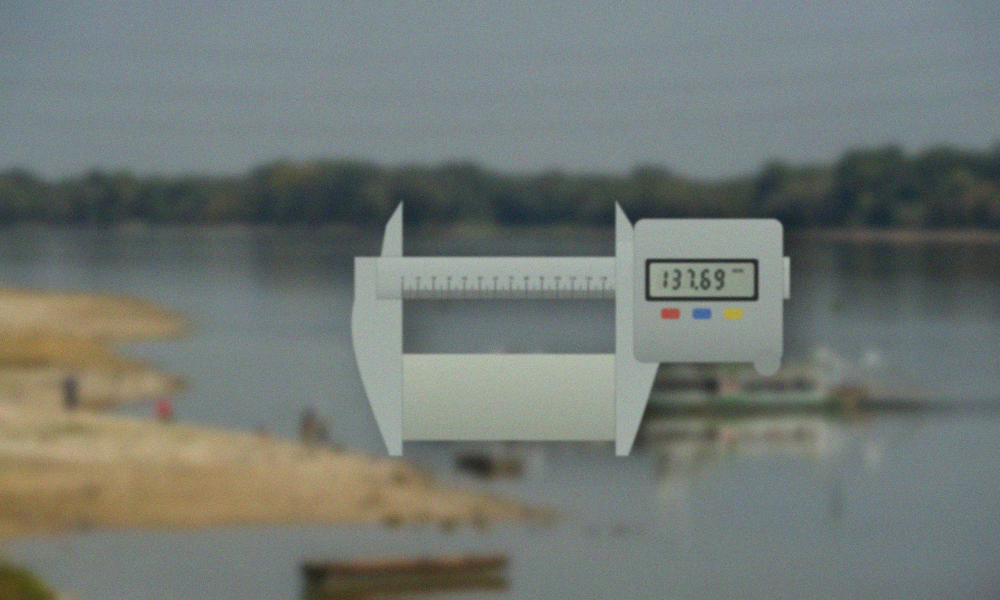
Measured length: 137.69 mm
